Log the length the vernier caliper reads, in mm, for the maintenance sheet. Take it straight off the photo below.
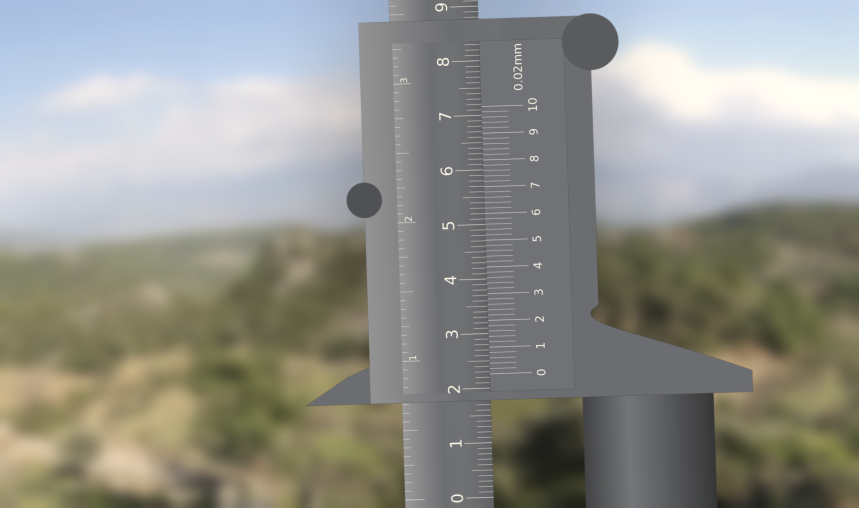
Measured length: 22.6 mm
